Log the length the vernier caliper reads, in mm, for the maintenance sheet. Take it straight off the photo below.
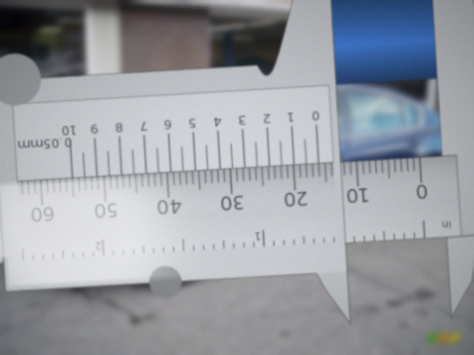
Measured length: 16.0 mm
